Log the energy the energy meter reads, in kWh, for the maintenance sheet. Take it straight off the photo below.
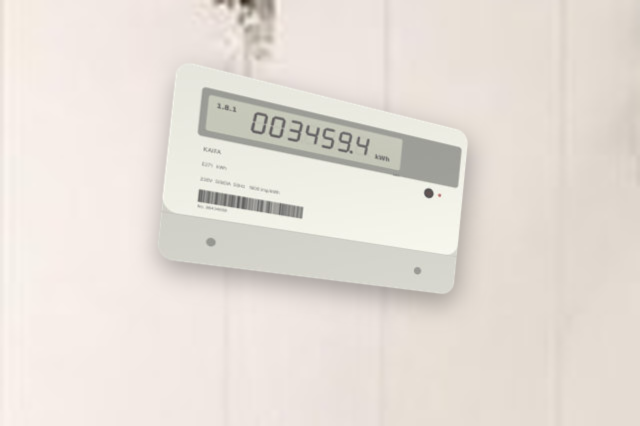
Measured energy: 3459.4 kWh
